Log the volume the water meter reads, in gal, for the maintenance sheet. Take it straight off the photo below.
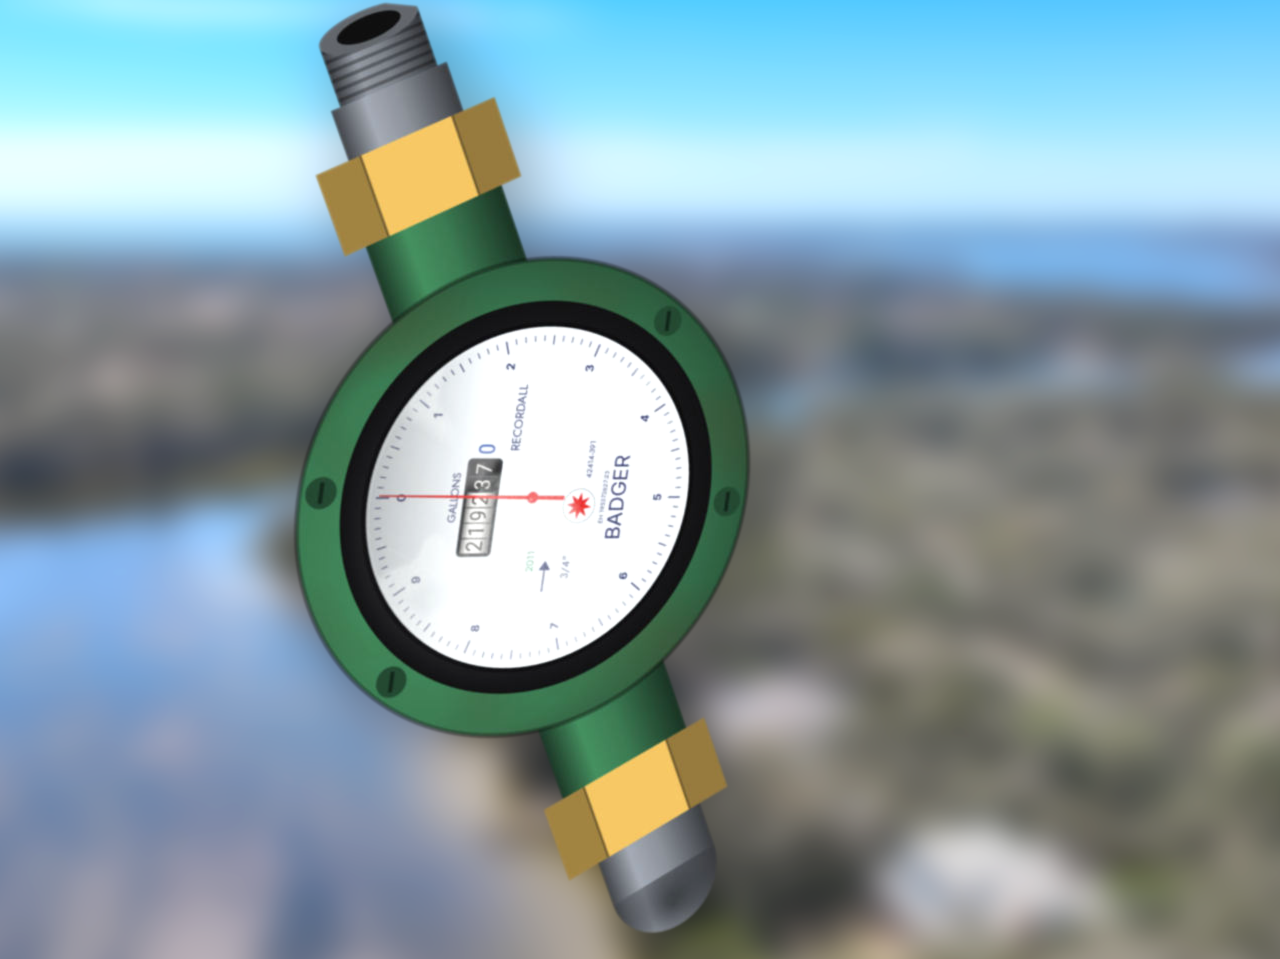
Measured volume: 2192370.0 gal
